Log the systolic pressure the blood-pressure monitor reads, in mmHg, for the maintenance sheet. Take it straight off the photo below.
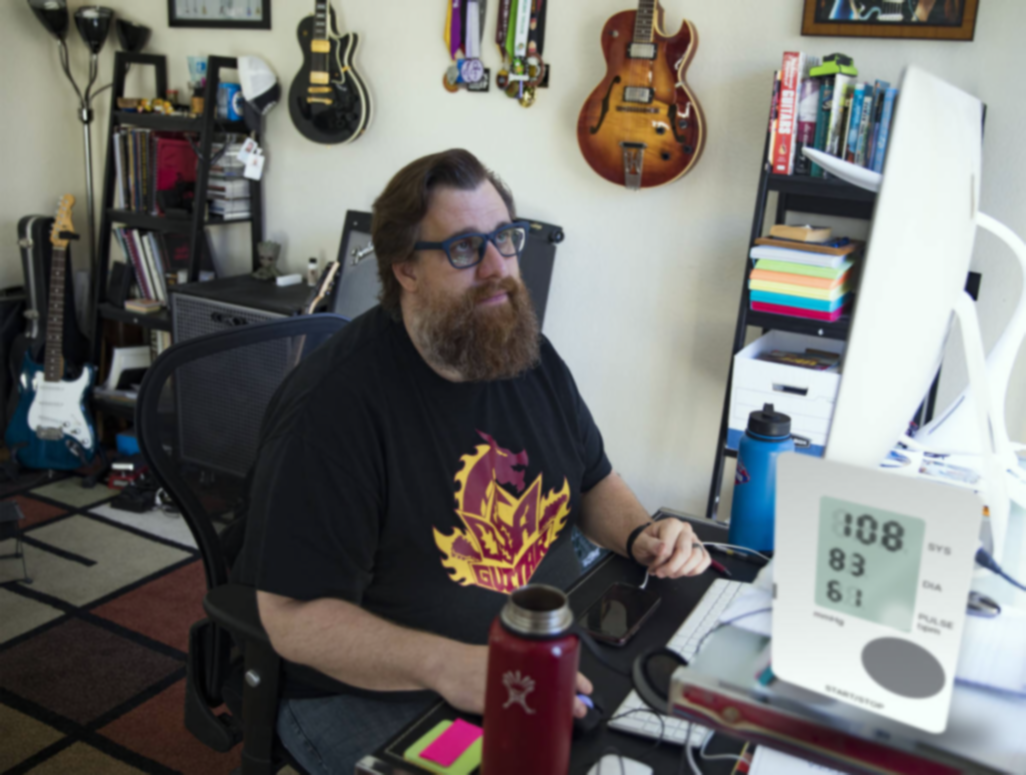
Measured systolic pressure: 108 mmHg
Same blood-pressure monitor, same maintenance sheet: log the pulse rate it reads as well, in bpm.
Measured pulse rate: 61 bpm
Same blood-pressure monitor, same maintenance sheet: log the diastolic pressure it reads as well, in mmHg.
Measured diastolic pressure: 83 mmHg
